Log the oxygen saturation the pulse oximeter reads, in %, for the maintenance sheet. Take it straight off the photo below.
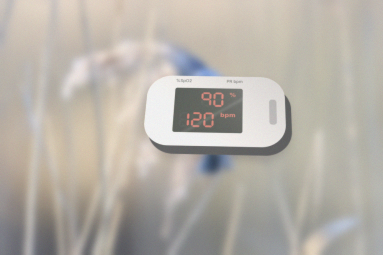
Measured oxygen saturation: 90 %
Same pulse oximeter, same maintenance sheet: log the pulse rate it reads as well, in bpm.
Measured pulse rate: 120 bpm
